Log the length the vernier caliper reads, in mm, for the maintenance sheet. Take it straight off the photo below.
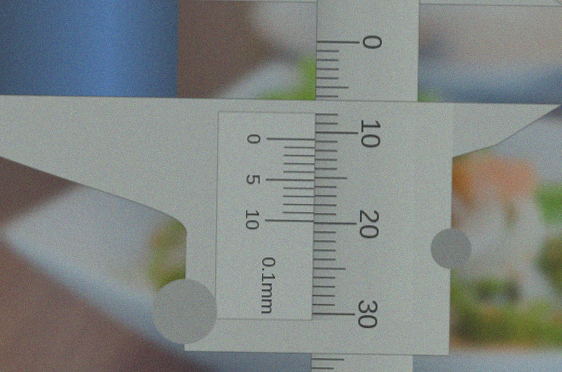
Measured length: 10.8 mm
